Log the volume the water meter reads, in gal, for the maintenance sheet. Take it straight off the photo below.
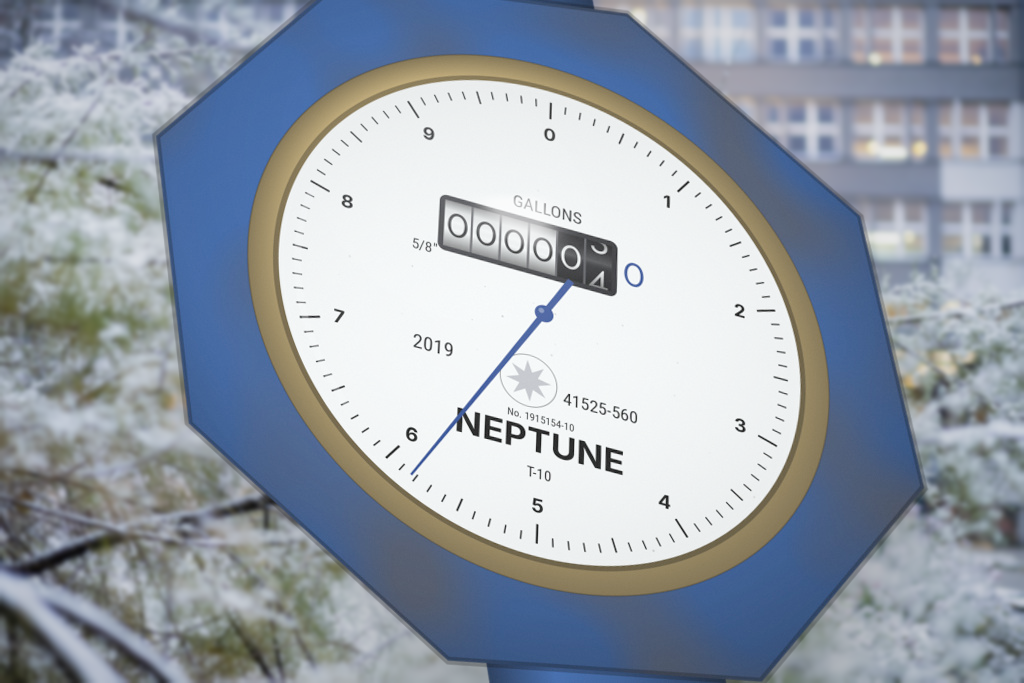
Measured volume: 35.8 gal
